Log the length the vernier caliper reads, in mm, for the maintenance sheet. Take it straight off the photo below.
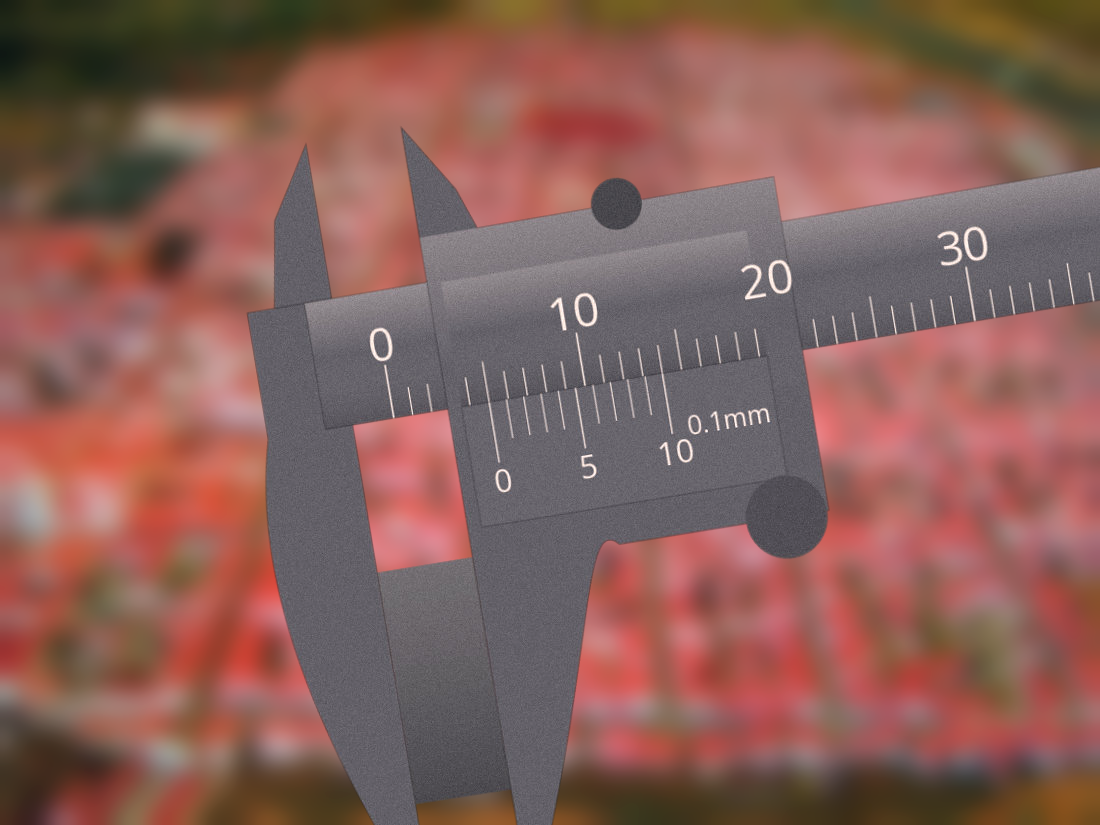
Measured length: 5.0 mm
